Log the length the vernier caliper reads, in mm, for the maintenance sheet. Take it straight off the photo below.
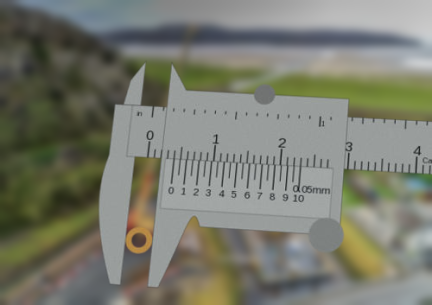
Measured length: 4.0 mm
